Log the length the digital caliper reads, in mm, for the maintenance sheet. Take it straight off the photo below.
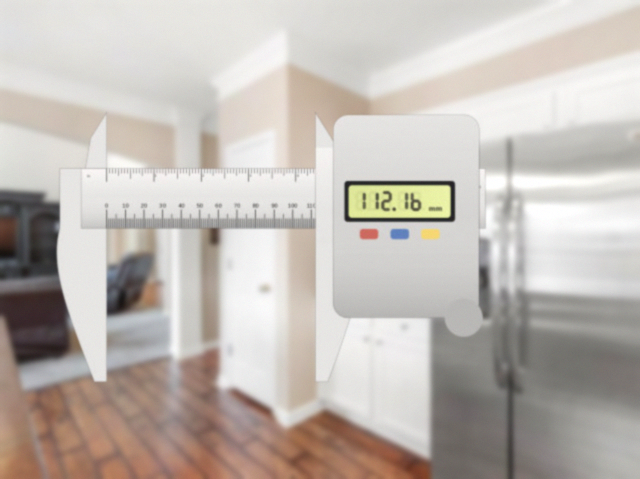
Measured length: 112.16 mm
